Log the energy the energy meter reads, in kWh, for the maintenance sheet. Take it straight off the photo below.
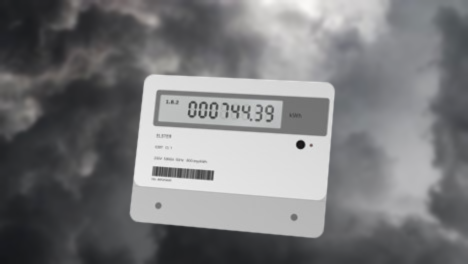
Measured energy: 744.39 kWh
